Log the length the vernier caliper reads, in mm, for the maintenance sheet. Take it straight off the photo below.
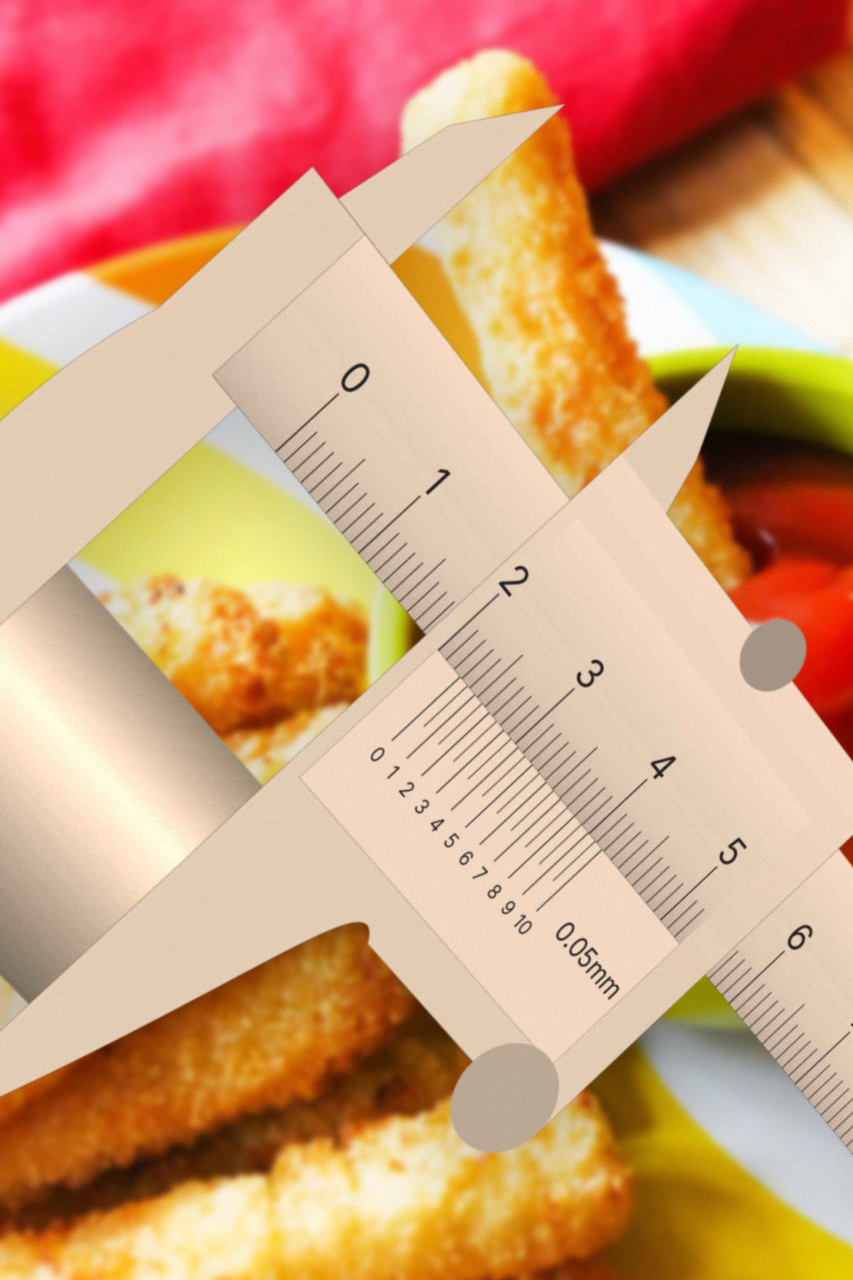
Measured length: 22.8 mm
